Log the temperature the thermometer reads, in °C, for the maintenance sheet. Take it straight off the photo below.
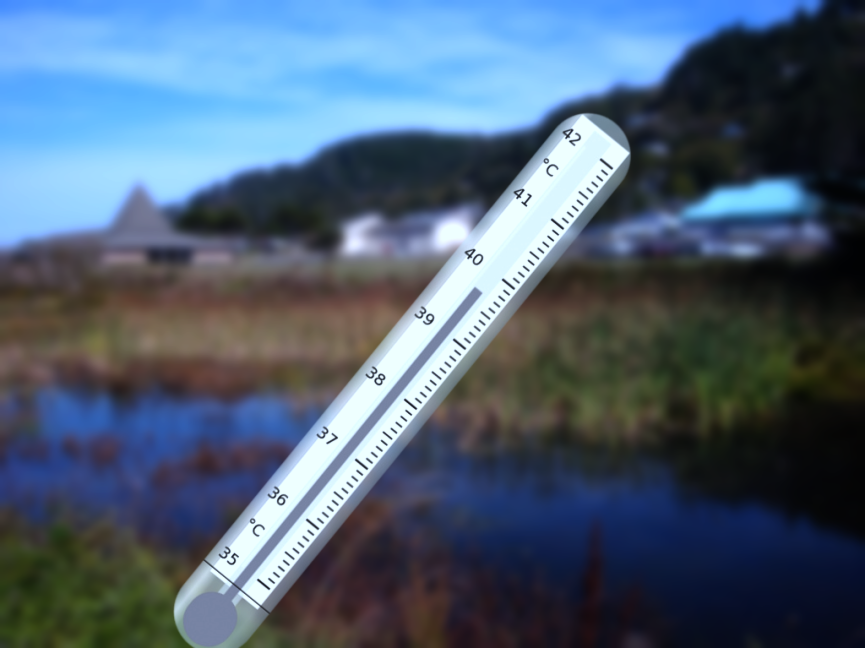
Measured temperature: 39.7 °C
